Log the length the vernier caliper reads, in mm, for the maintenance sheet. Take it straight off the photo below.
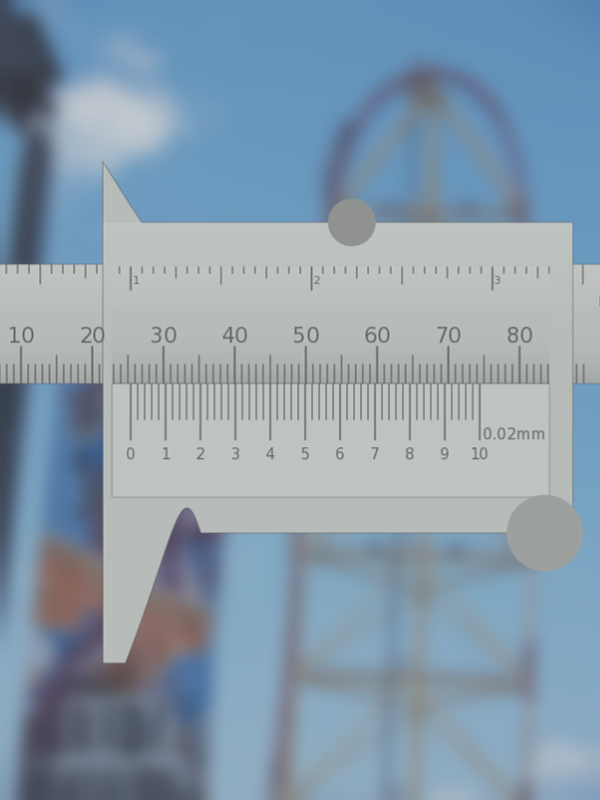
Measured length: 25.4 mm
